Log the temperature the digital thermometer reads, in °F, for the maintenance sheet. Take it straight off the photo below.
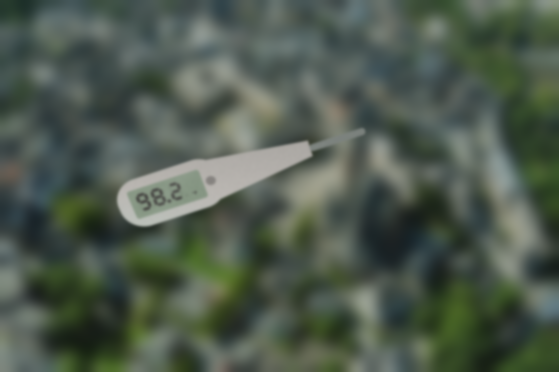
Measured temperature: 98.2 °F
